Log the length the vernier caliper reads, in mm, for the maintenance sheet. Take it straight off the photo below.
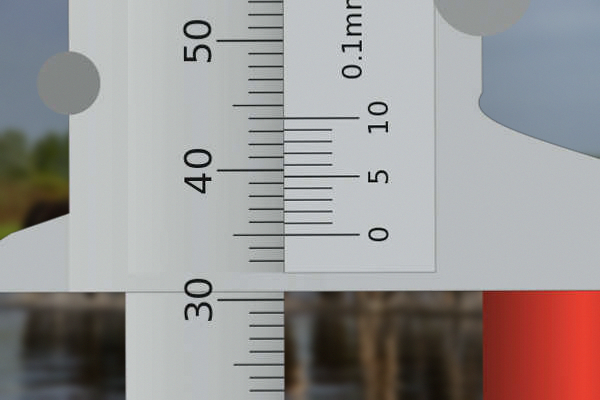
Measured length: 35.0 mm
